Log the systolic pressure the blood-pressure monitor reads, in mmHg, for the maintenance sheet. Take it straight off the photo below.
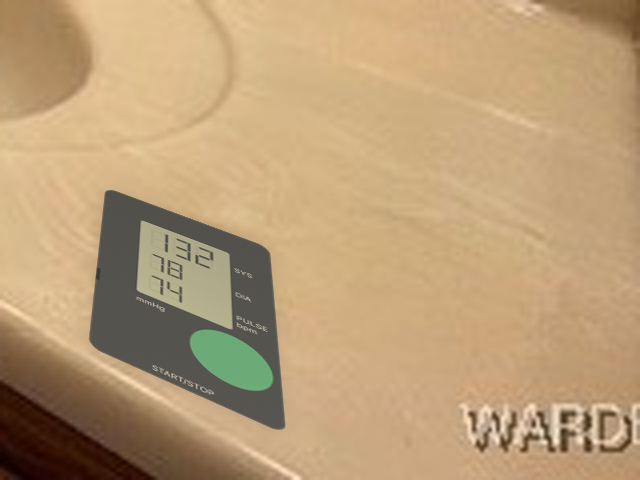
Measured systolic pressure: 132 mmHg
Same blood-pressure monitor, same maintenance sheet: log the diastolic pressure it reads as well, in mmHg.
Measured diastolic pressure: 78 mmHg
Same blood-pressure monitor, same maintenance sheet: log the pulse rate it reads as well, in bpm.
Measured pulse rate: 74 bpm
